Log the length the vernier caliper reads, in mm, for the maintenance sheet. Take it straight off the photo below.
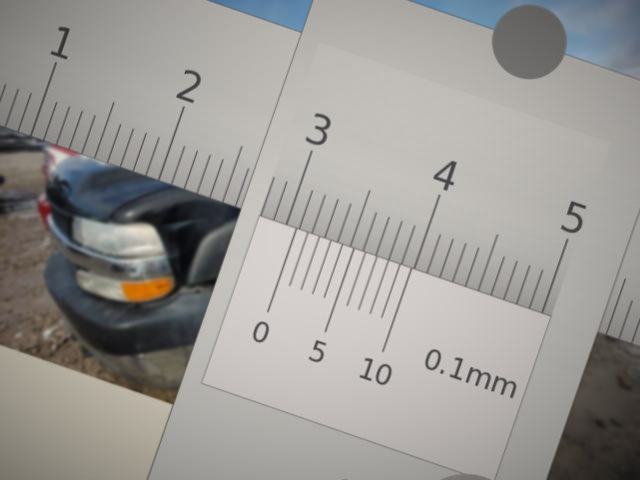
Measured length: 30.8 mm
